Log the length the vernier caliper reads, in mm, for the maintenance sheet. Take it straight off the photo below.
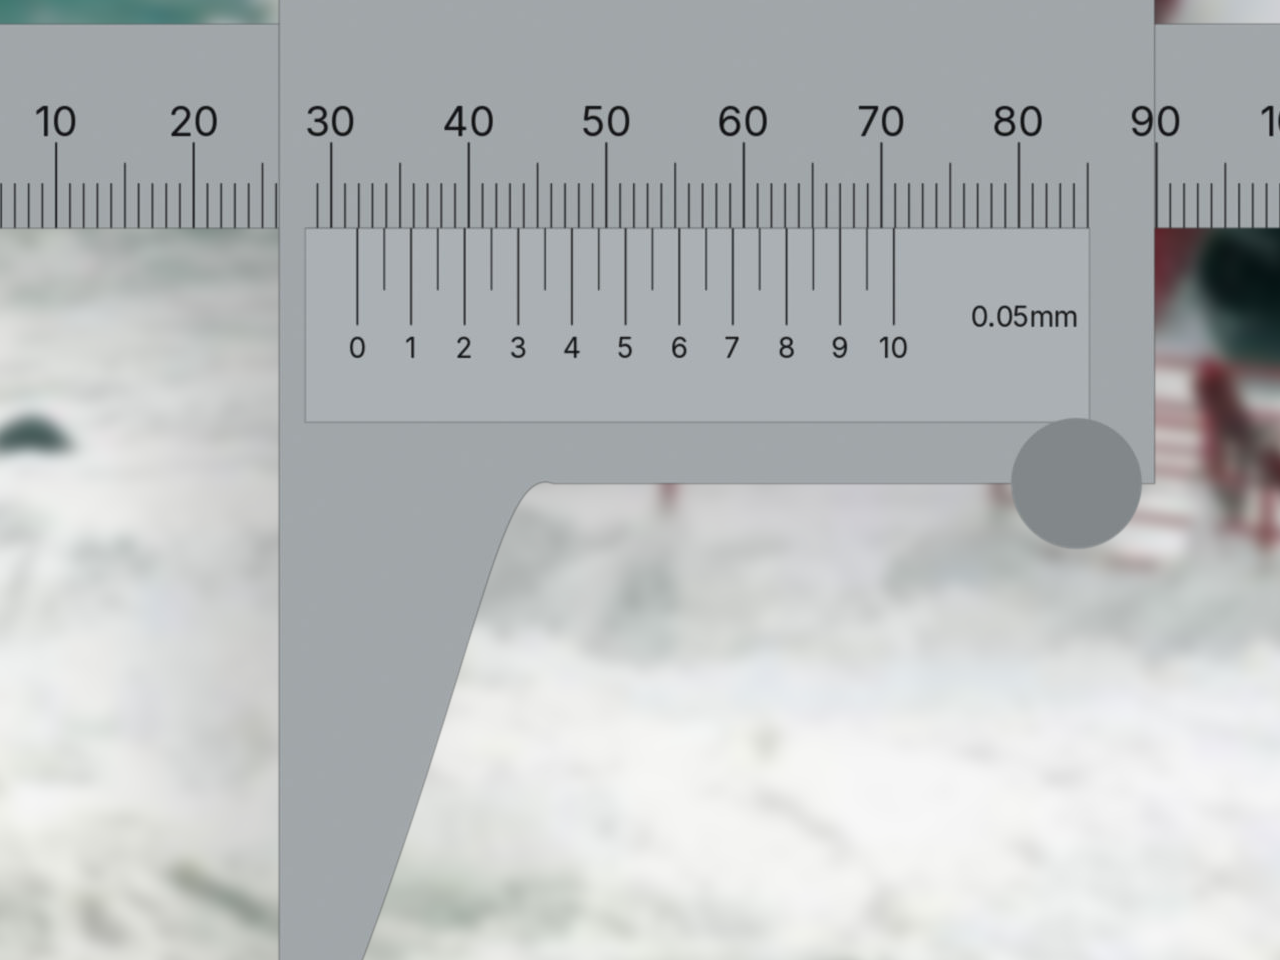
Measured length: 31.9 mm
